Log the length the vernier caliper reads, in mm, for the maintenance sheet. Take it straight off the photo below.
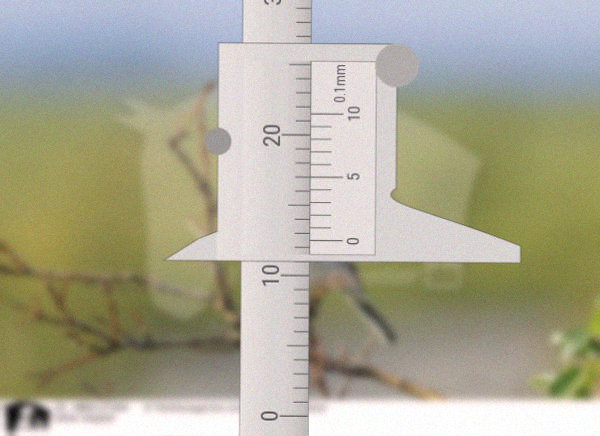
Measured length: 12.5 mm
